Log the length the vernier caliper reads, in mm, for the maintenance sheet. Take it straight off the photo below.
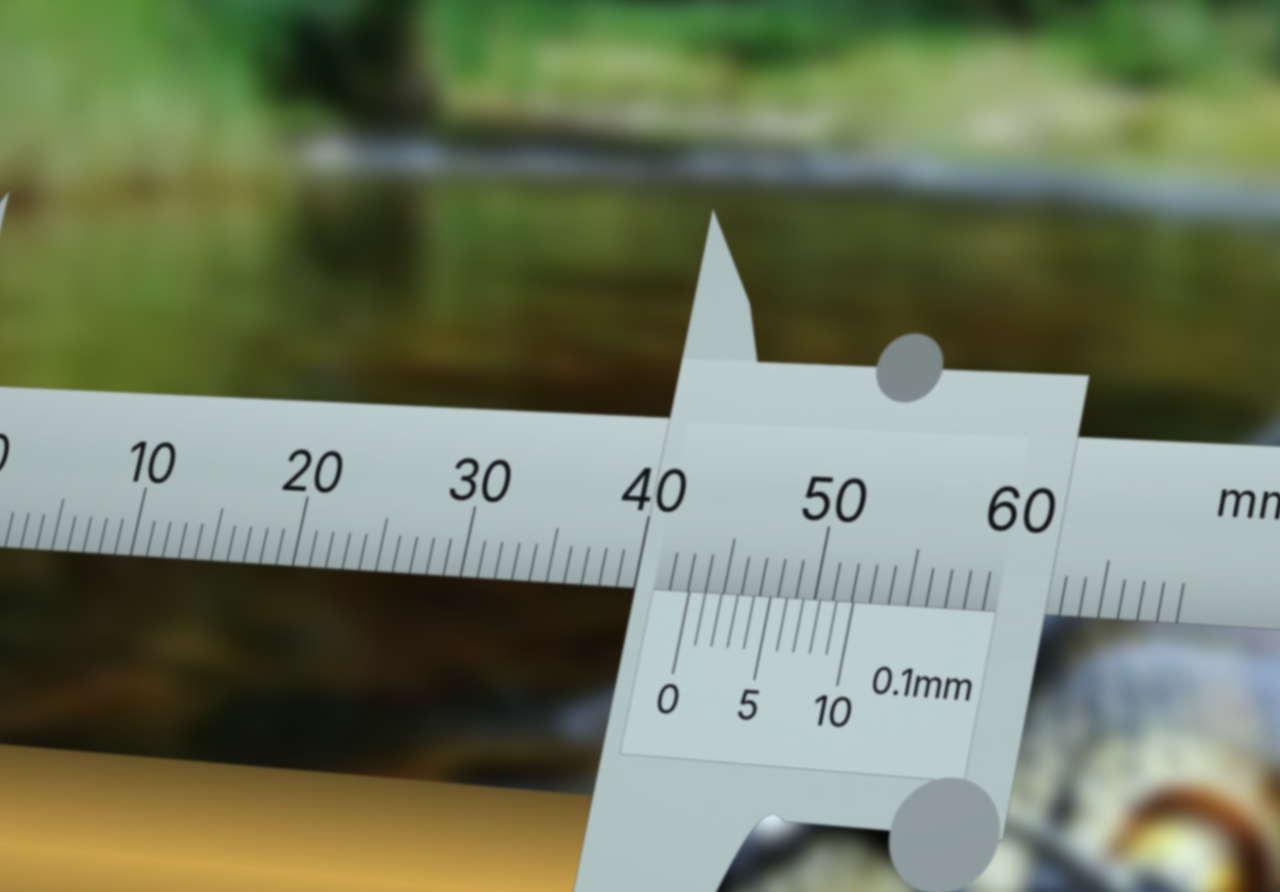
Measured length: 43.1 mm
